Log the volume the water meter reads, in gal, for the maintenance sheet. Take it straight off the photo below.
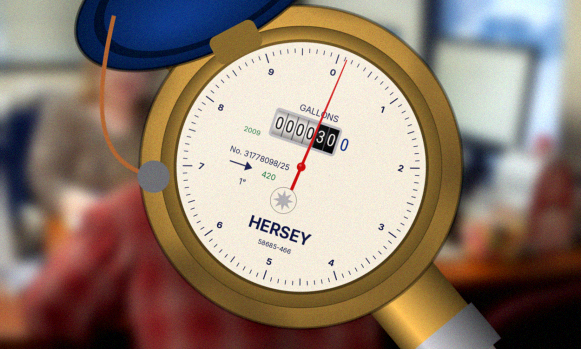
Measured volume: 300.1 gal
